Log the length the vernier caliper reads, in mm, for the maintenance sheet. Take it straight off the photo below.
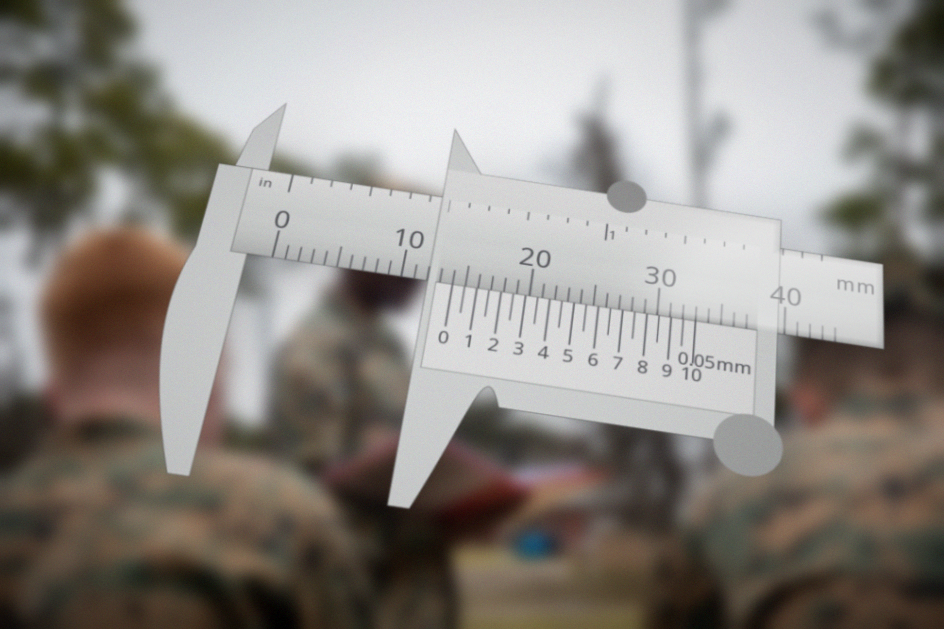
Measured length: 14.0 mm
